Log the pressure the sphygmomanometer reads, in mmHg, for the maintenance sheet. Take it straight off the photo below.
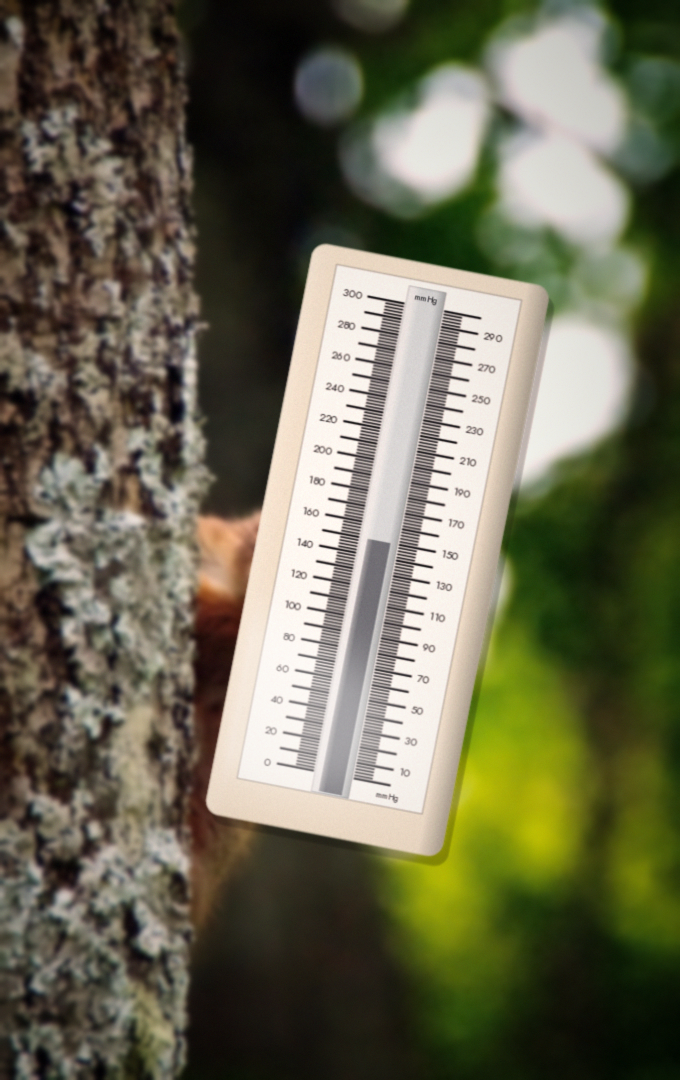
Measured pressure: 150 mmHg
